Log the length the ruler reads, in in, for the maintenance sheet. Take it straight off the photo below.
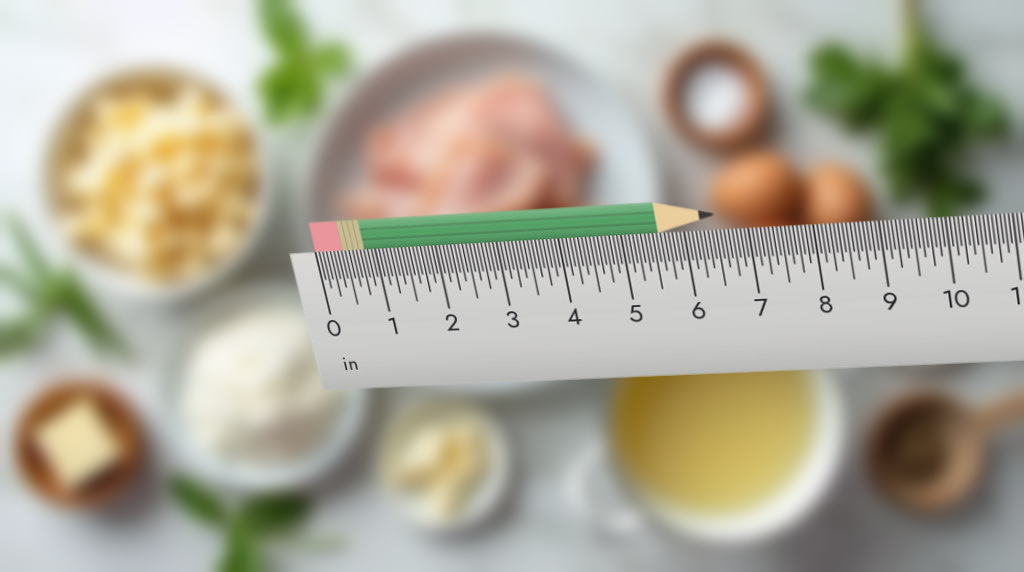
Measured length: 6.5 in
